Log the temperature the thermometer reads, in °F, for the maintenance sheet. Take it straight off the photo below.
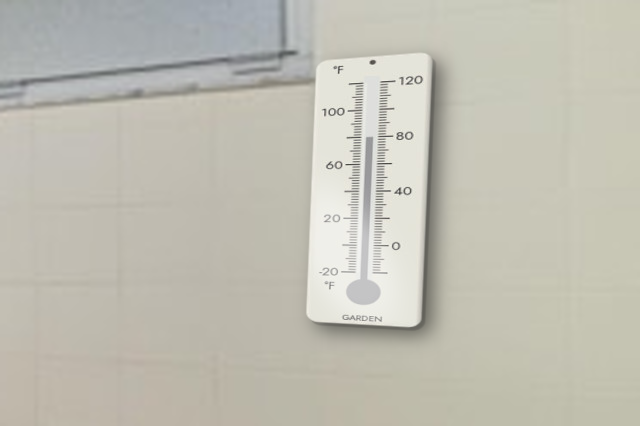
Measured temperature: 80 °F
